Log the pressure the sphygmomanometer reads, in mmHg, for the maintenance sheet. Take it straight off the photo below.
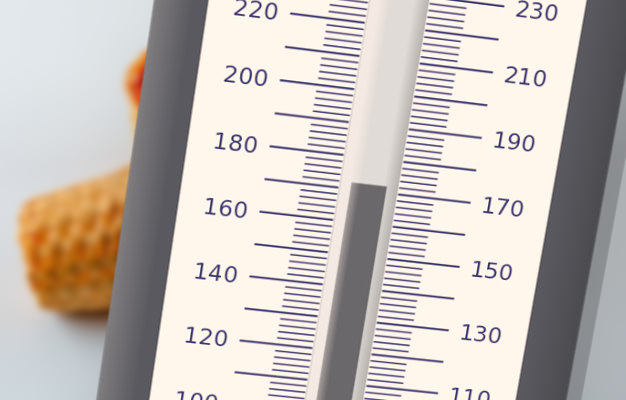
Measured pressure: 172 mmHg
